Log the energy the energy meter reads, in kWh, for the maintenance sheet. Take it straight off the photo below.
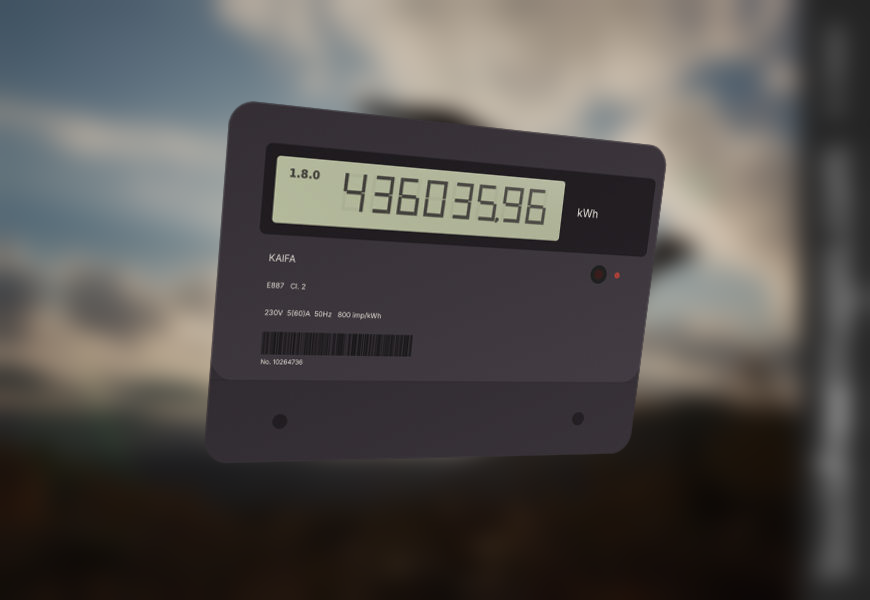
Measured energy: 436035.96 kWh
